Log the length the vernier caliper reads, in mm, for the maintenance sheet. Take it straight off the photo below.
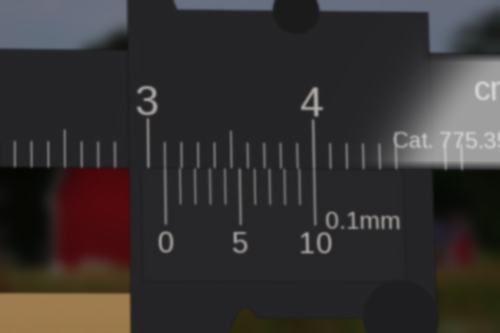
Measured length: 31.0 mm
